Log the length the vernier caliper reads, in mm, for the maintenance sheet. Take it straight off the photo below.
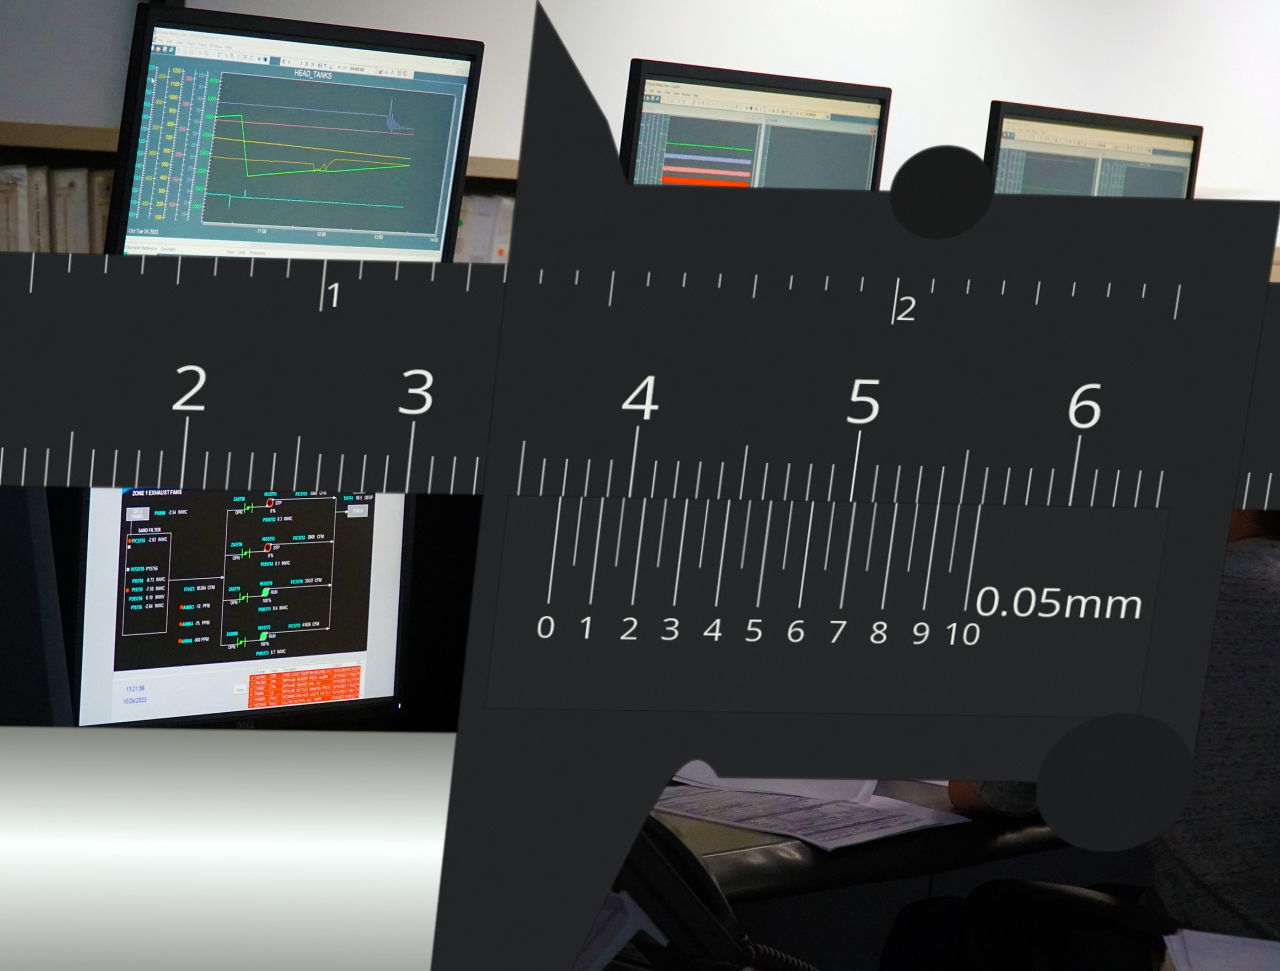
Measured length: 36.9 mm
